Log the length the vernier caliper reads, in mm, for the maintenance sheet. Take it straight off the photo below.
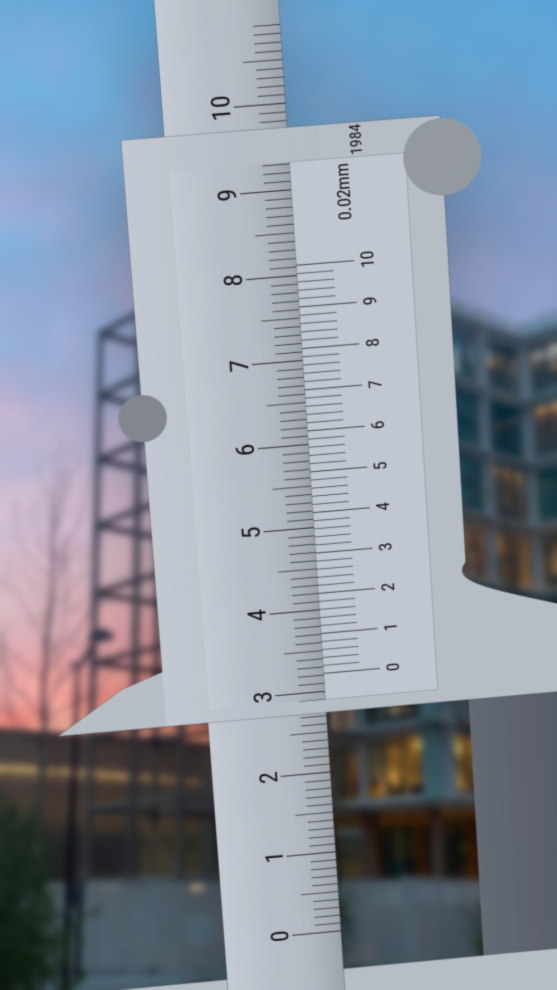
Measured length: 32.2 mm
